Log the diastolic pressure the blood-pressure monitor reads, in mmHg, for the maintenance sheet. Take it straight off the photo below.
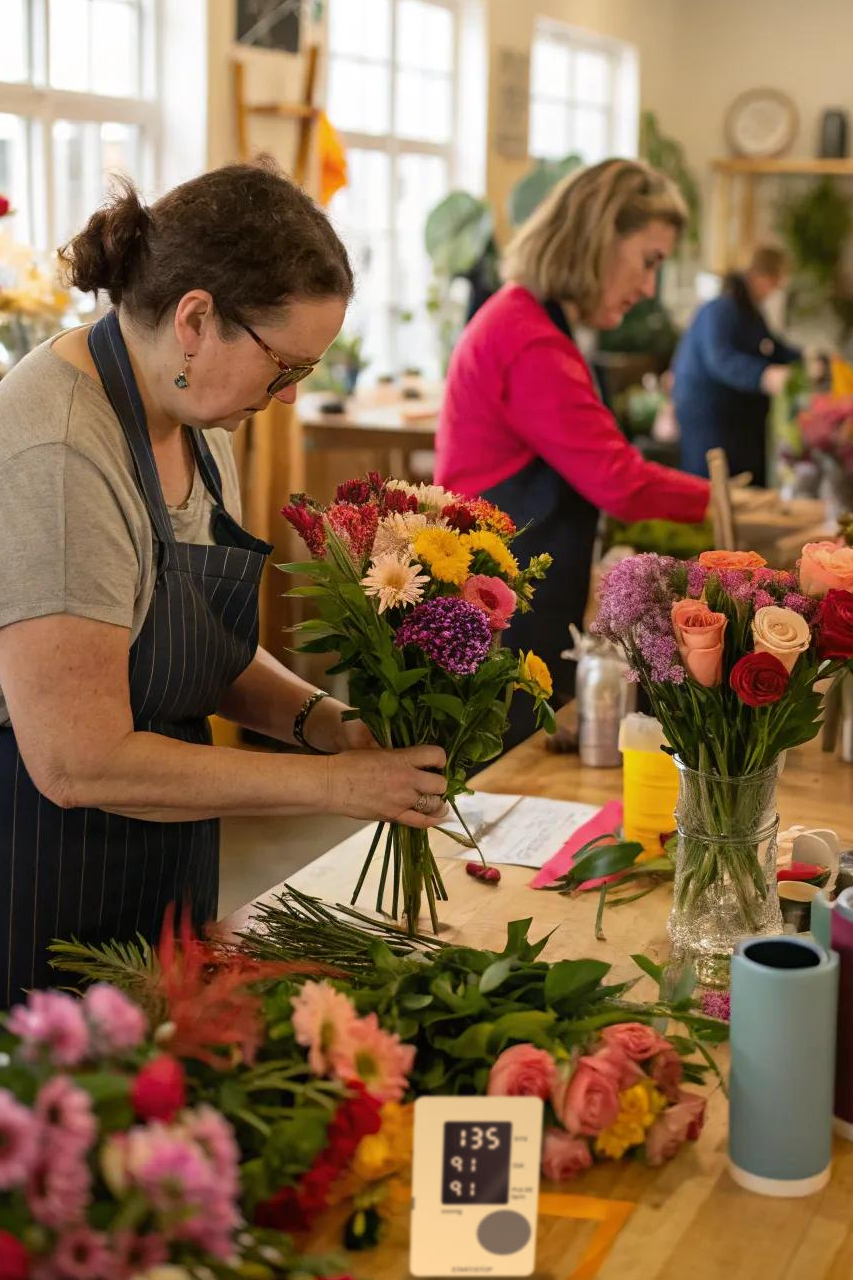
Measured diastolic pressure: 91 mmHg
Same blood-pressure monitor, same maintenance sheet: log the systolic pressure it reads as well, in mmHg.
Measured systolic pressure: 135 mmHg
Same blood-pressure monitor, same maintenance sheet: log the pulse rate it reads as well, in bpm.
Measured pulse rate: 91 bpm
